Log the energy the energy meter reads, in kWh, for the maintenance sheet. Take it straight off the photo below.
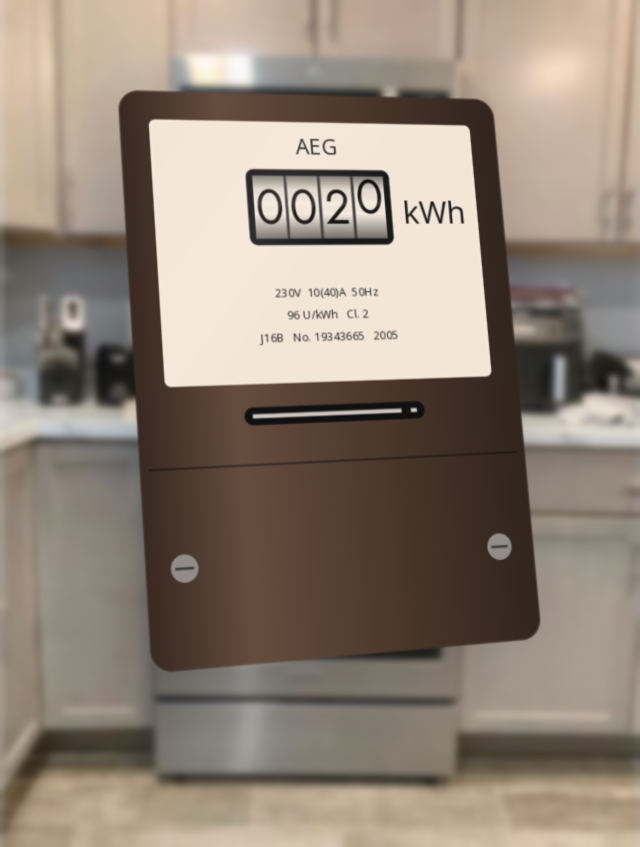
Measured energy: 20 kWh
